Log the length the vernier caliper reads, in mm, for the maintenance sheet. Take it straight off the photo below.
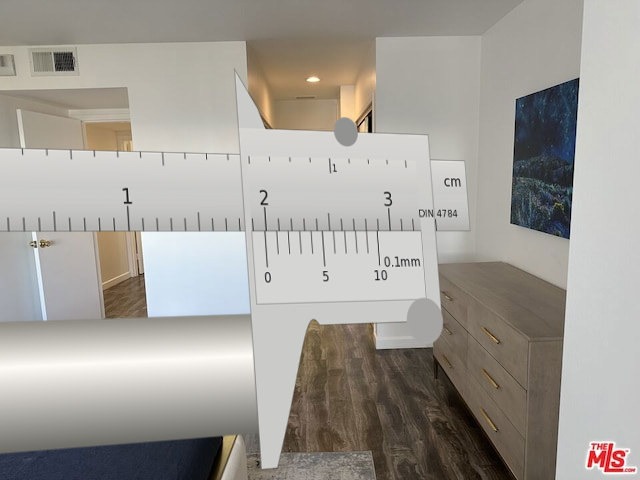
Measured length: 19.9 mm
